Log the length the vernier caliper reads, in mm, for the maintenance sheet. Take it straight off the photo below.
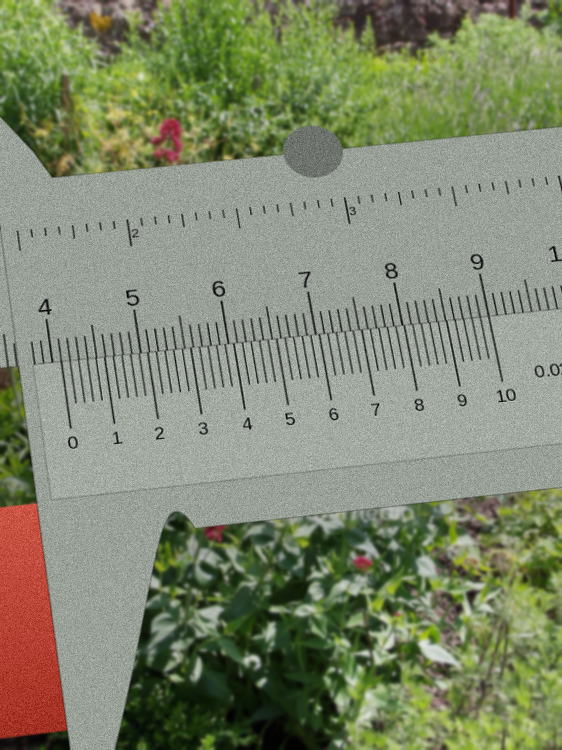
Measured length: 41.0 mm
